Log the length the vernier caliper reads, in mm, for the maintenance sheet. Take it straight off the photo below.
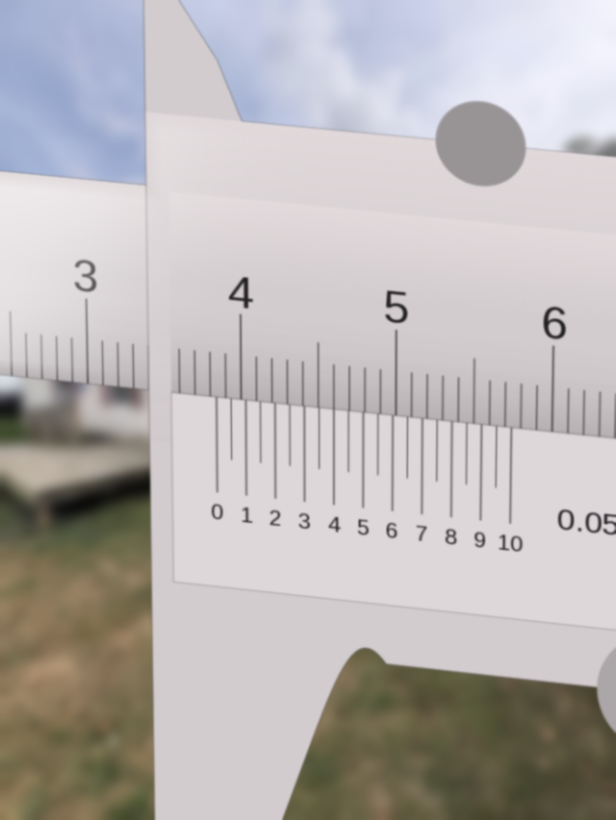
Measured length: 38.4 mm
